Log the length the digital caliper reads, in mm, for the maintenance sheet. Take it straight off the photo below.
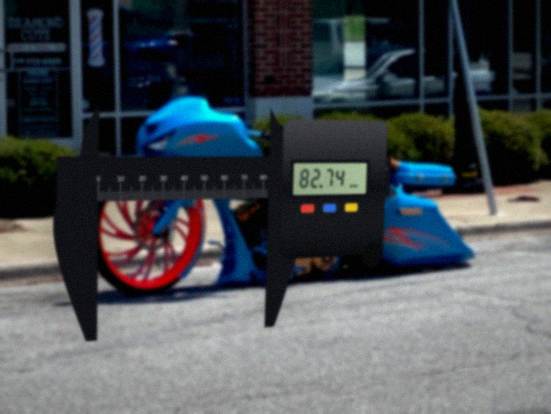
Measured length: 82.74 mm
